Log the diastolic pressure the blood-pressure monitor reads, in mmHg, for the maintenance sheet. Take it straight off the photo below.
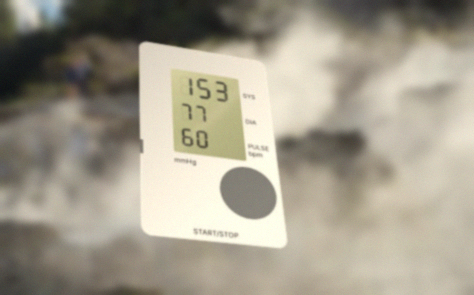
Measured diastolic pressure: 77 mmHg
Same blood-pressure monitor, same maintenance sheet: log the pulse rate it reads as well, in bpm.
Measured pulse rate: 60 bpm
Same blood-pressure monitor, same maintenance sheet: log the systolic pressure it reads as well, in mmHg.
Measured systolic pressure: 153 mmHg
